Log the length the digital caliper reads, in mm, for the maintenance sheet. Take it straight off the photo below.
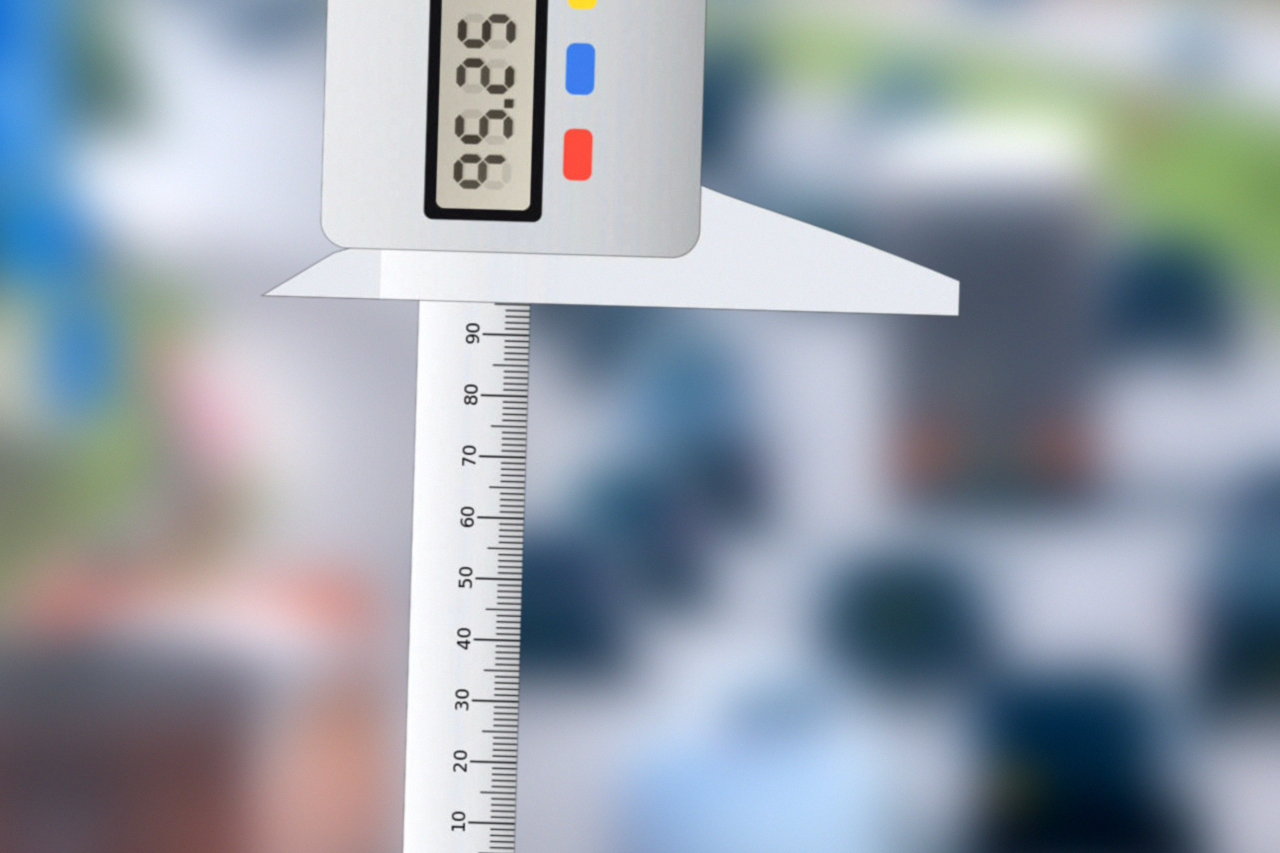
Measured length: 95.25 mm
